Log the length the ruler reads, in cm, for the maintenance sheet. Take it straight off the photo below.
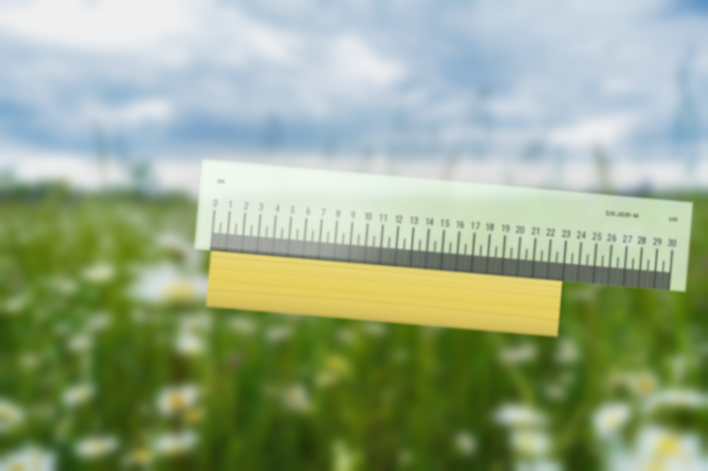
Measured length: 23 cm
